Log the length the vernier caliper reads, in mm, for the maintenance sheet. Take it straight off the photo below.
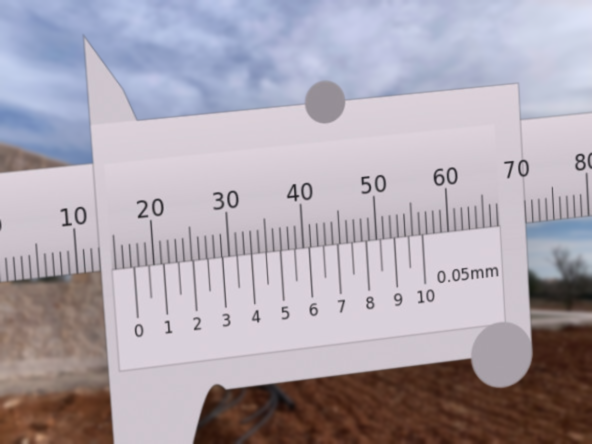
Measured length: 17.4 mm
